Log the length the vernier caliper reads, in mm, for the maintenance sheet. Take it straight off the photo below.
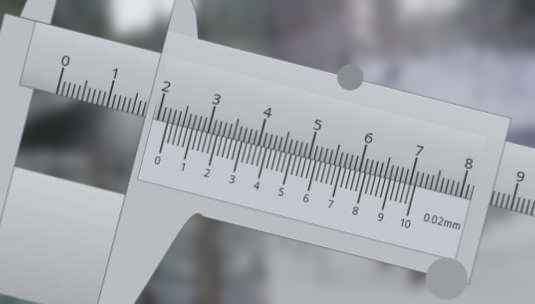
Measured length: 22.0 mm
